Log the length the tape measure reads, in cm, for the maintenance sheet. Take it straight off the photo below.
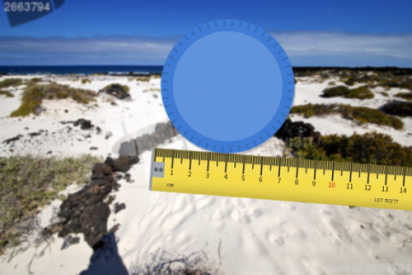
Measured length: 7.5 cm
